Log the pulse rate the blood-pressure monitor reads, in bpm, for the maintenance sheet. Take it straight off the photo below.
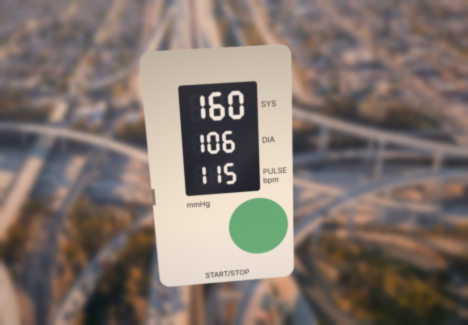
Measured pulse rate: 115 bpm
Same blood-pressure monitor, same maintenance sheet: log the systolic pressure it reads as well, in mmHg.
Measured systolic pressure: 160 mmHg
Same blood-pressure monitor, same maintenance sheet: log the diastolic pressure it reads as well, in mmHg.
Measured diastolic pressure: 106 mmHg
